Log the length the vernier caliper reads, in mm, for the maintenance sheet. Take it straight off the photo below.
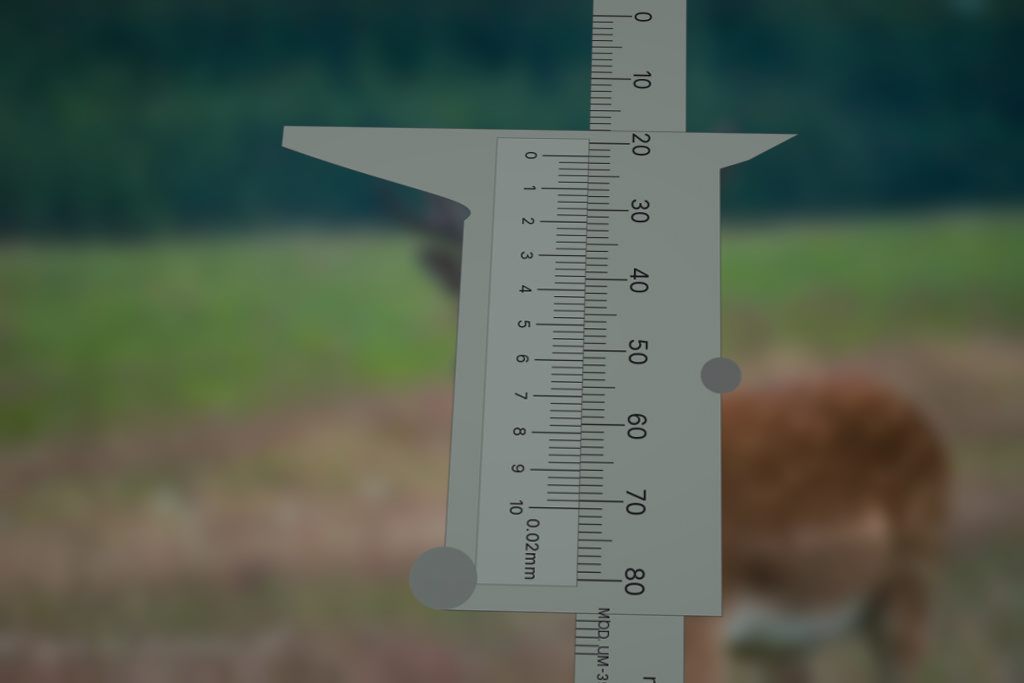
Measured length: 22.0 mm
